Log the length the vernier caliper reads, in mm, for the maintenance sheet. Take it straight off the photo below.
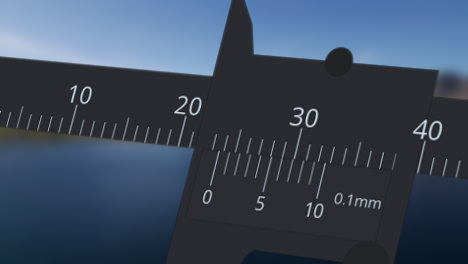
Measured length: 23.6 mm
